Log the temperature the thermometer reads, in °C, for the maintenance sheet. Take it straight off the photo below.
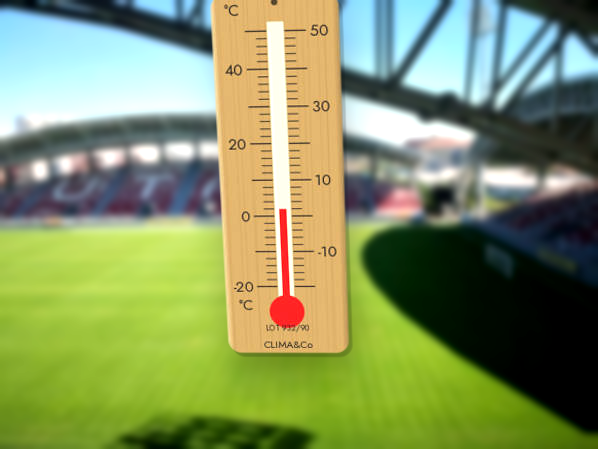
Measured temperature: 2 °C
